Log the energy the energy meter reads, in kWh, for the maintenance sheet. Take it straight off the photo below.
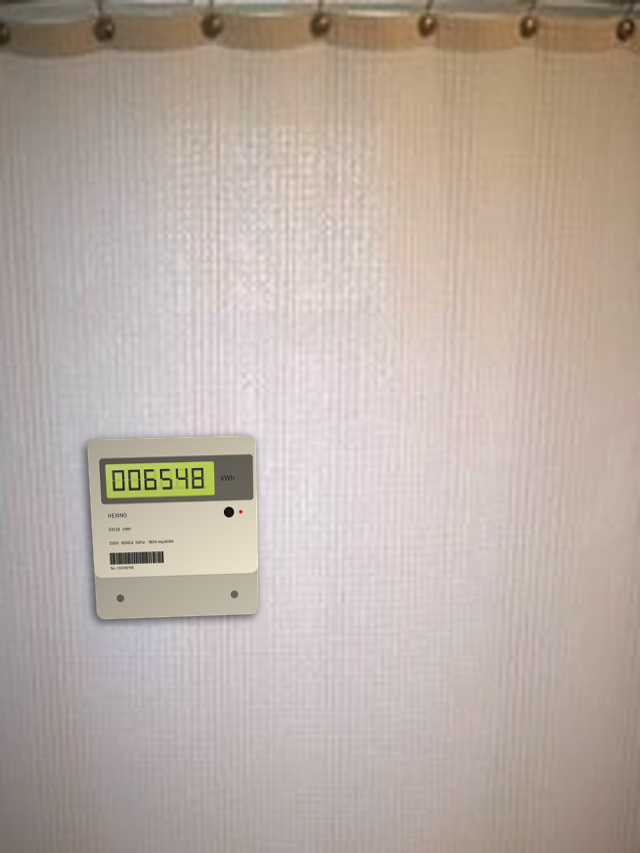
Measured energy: 6548 kWh
